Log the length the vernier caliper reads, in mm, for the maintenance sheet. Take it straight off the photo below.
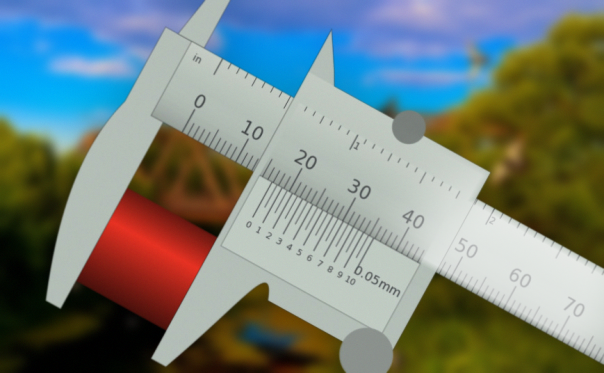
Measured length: 16.8 mm
